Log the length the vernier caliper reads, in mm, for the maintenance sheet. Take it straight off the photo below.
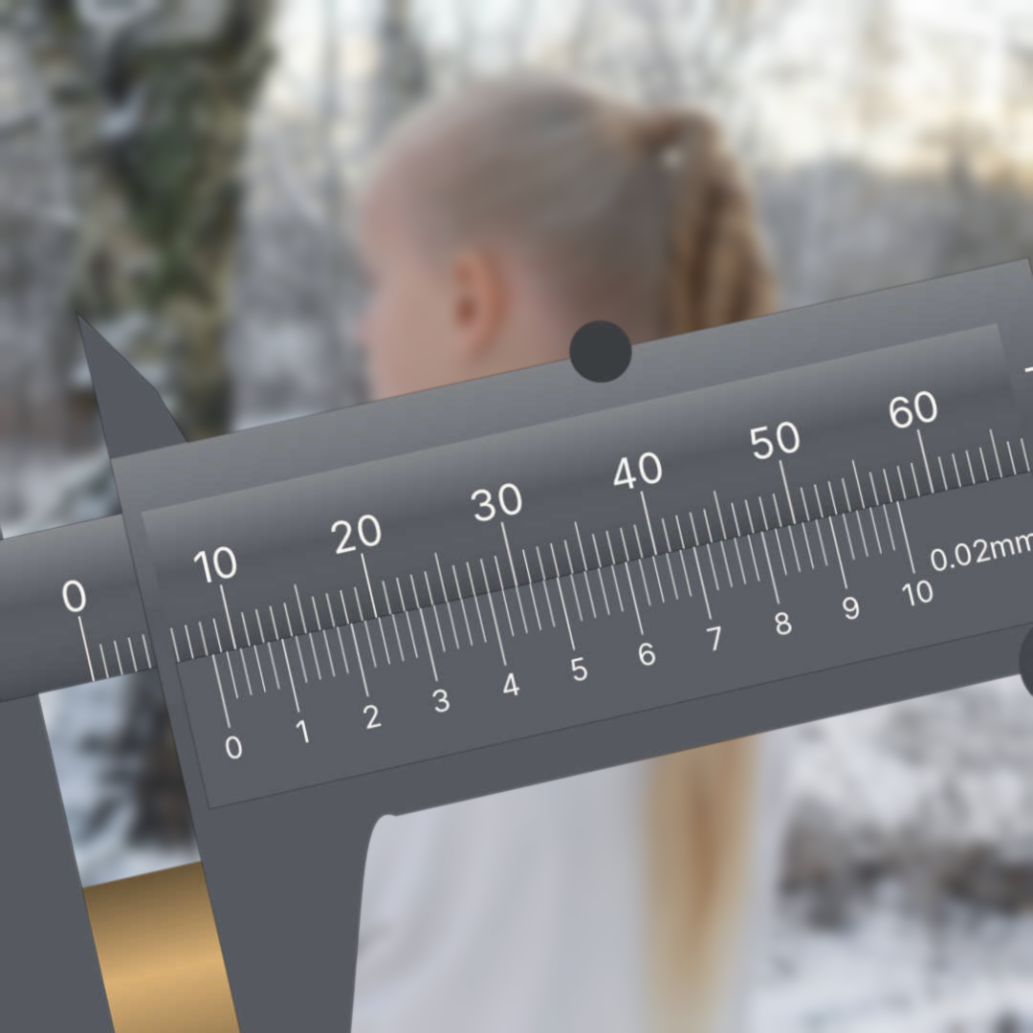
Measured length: 8.4 mm
